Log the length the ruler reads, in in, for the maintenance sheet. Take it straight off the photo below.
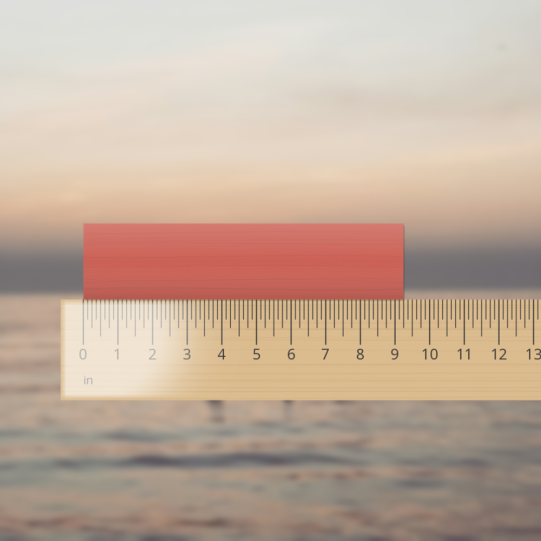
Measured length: 9.25 in
